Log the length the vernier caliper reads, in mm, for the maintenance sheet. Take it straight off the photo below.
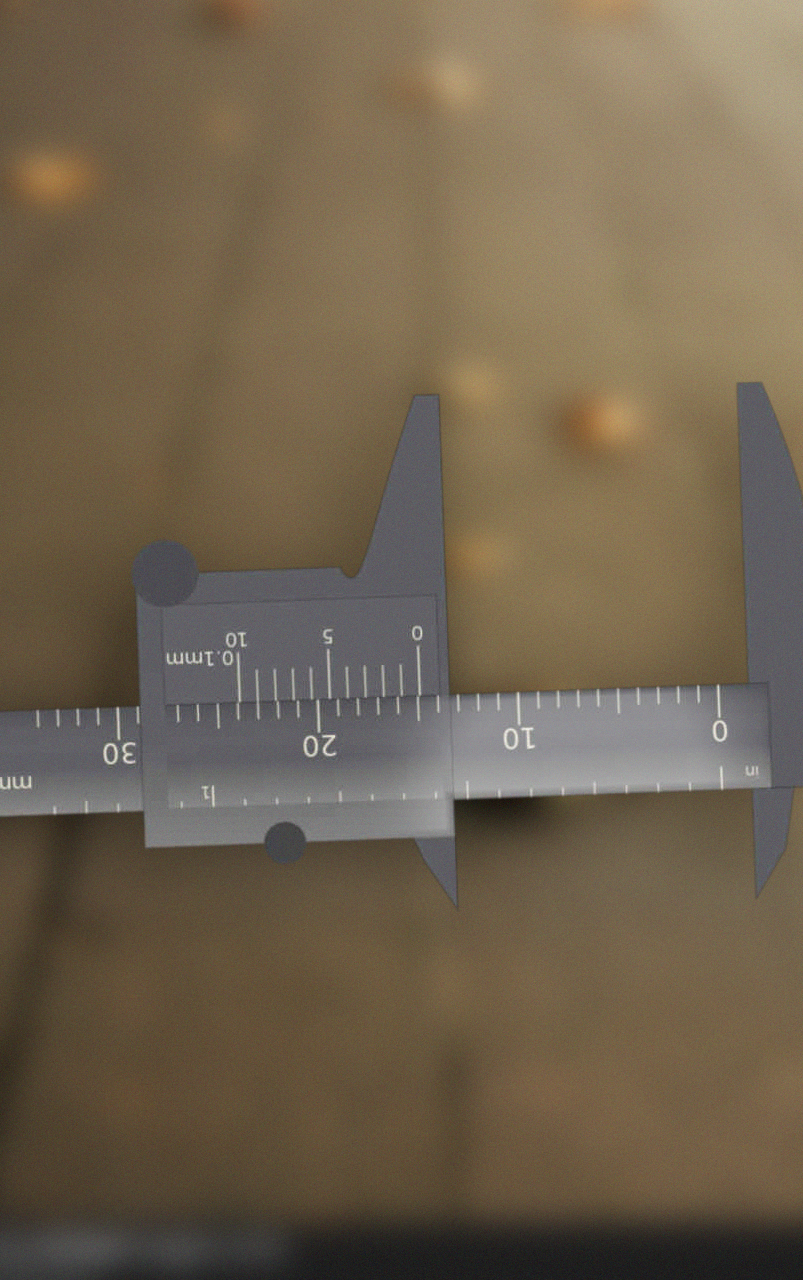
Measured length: 14.9 mm
